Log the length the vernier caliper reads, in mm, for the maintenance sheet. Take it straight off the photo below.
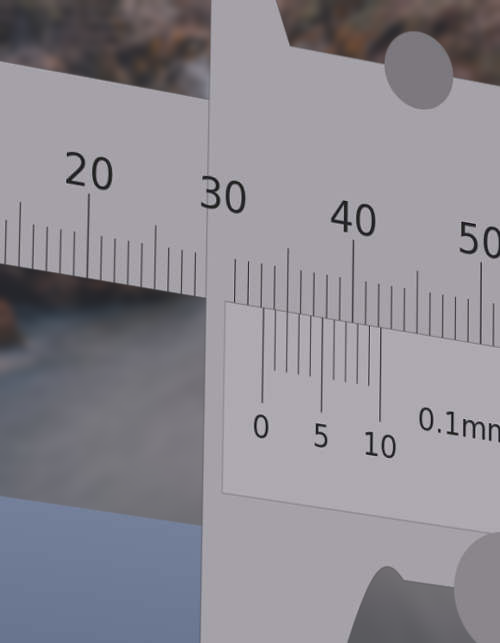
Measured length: 33.2 mm
